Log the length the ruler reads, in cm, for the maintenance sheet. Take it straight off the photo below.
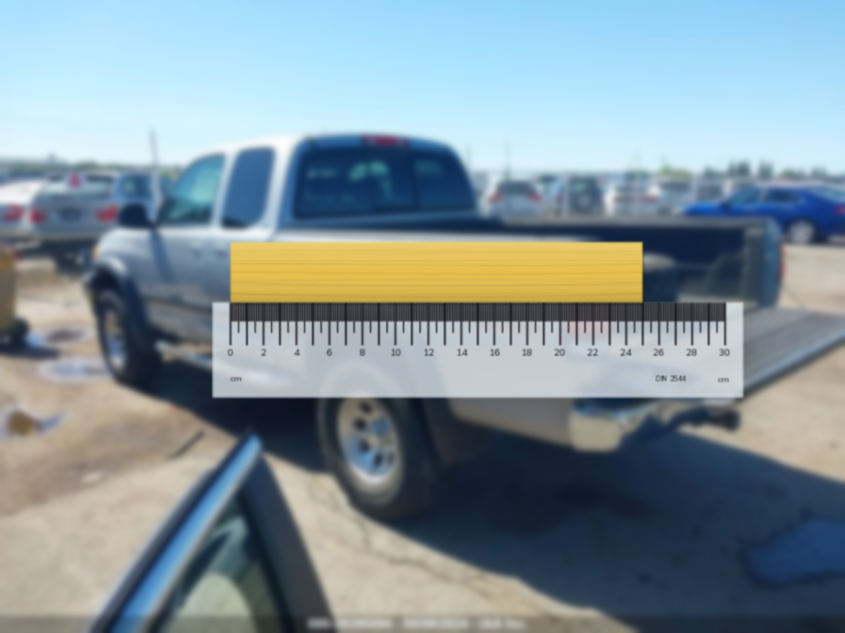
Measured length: 25 cm
